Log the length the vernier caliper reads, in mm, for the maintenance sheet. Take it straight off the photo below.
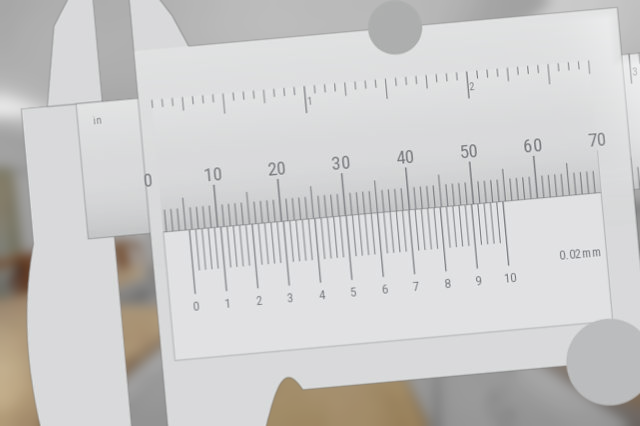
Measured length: 5.6 mm
